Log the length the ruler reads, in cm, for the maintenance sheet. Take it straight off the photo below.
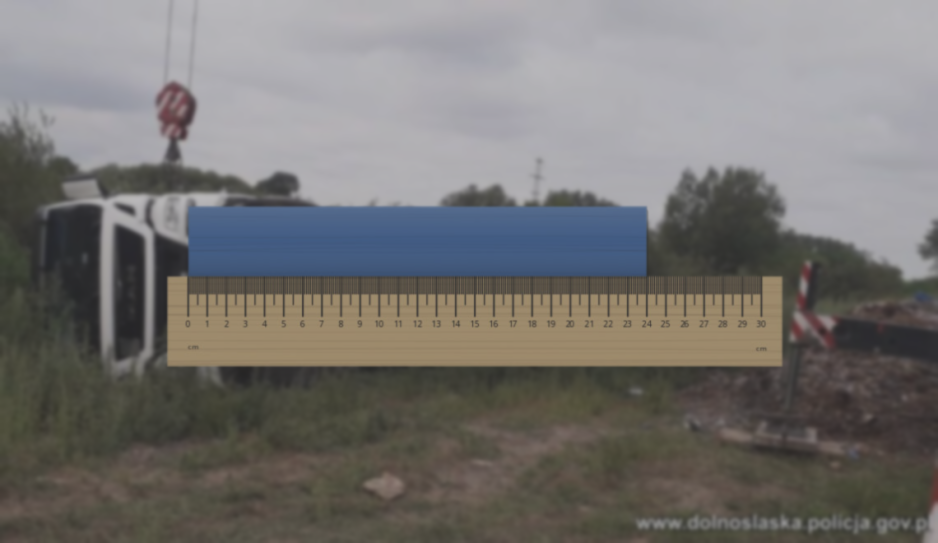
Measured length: 24 cm
